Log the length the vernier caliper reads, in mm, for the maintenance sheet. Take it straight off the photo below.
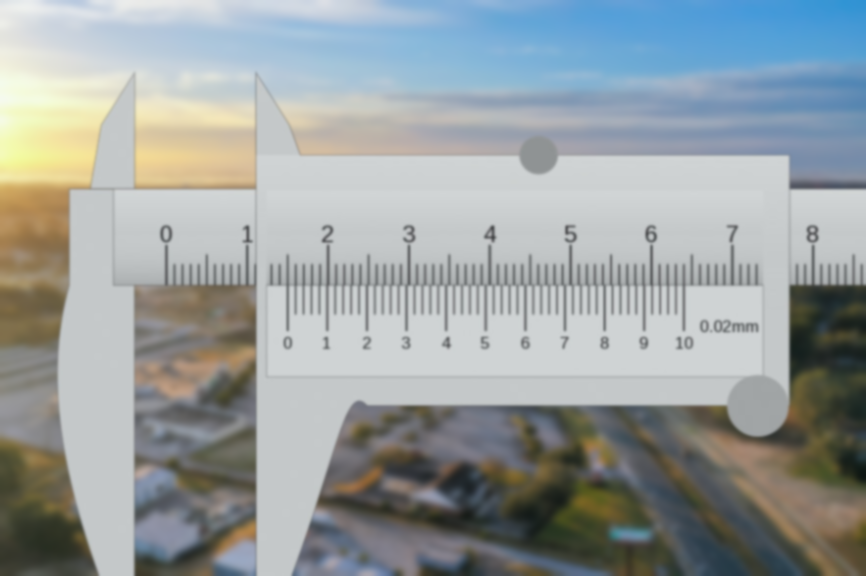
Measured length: 15.0 mm
